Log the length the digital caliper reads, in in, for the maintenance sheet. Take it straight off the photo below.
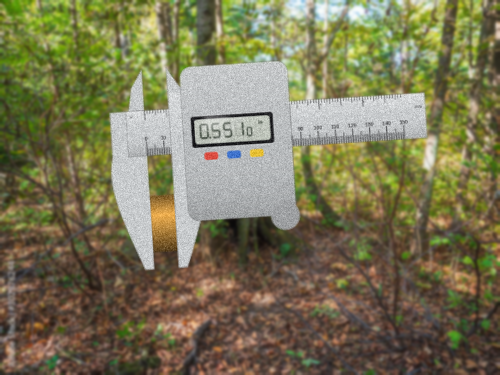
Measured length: 0.5510 in
